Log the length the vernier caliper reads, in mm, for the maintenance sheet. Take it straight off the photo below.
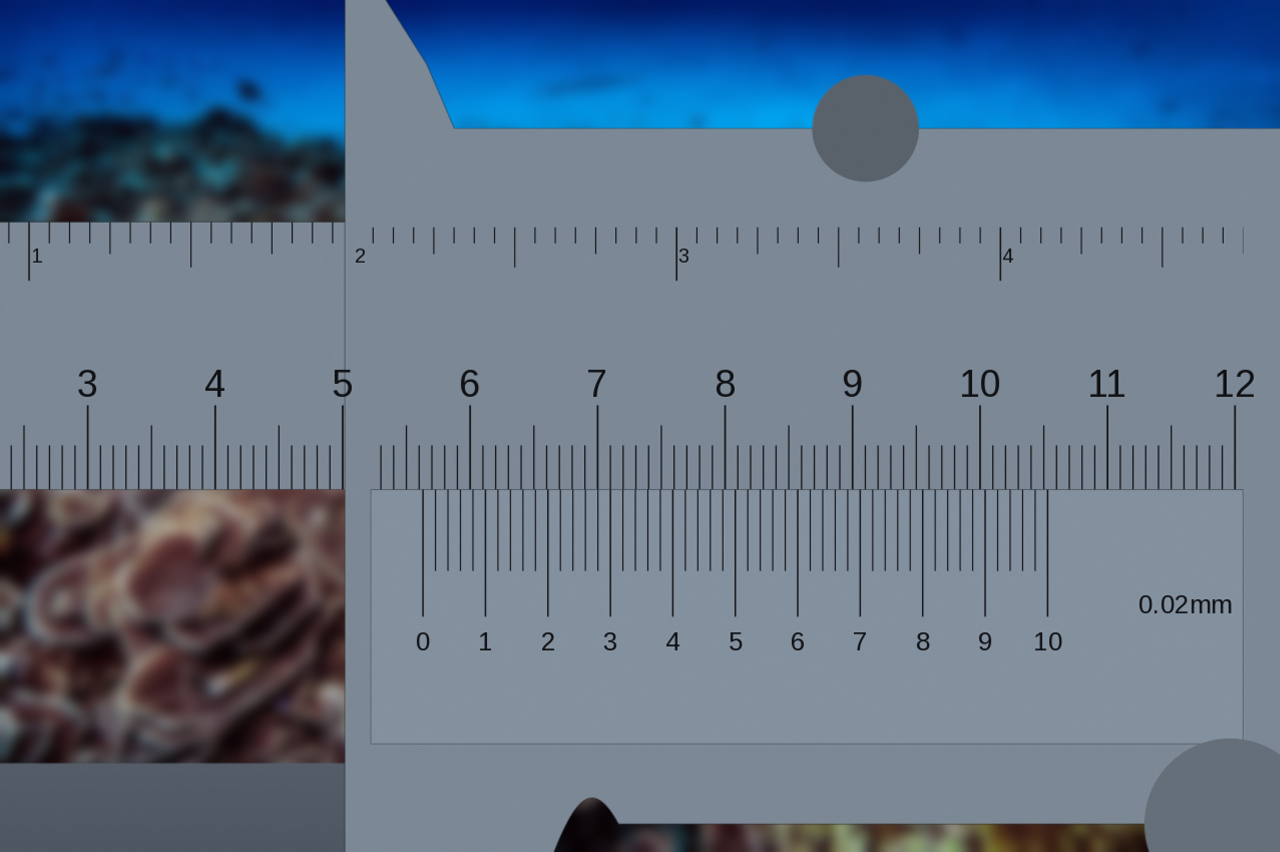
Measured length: 56.3 mm
